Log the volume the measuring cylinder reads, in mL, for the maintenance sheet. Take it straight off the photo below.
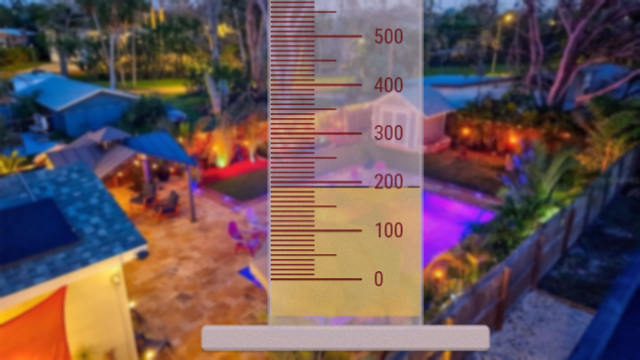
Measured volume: 190 mL
